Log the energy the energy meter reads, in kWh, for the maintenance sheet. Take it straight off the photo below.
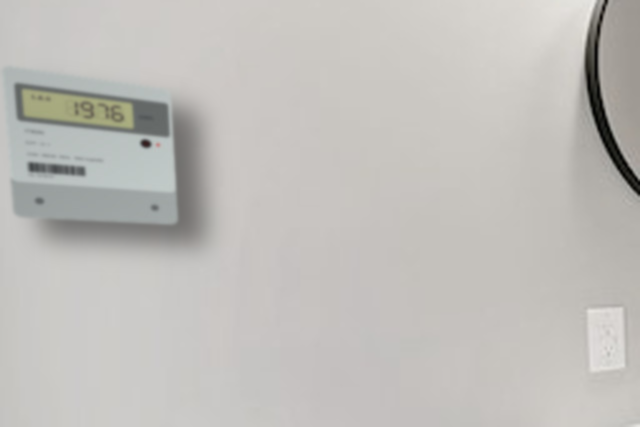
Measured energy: 1976 kWh
